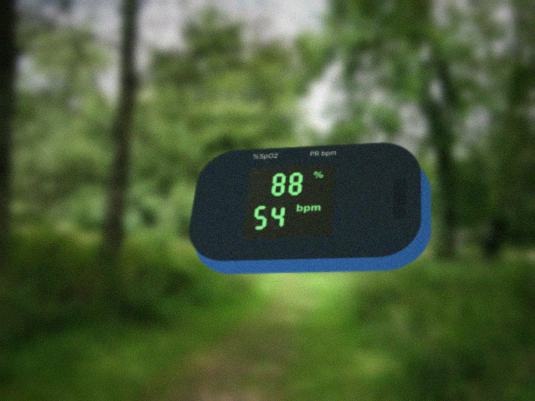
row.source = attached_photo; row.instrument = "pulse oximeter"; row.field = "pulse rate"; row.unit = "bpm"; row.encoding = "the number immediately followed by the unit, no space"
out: 54bpm
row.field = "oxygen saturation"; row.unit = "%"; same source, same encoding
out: 88%
